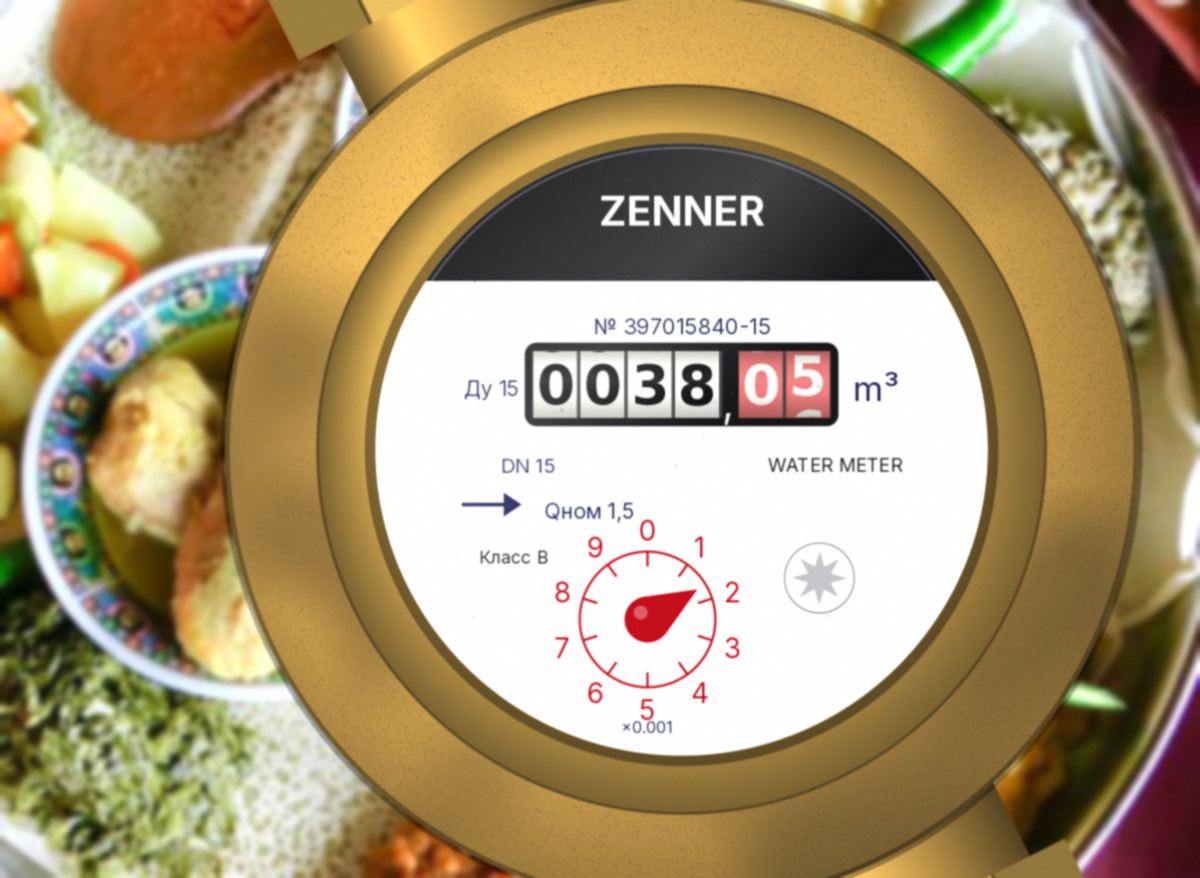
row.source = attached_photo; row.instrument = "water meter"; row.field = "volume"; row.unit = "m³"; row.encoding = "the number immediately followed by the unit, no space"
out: 38.051m³
